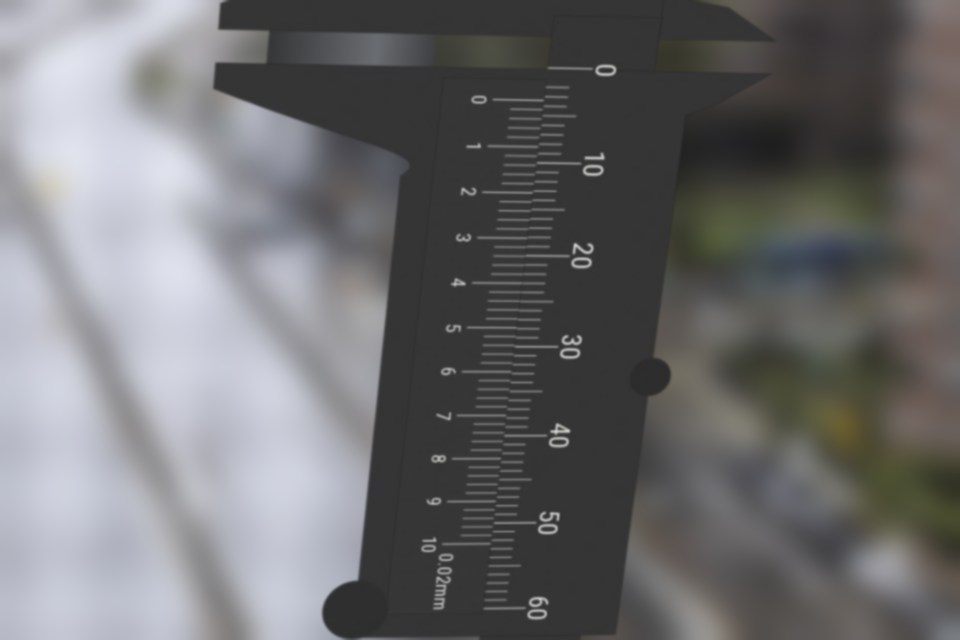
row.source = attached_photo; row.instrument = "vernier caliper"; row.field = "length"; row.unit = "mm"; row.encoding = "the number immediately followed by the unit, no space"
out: 3.4mm
